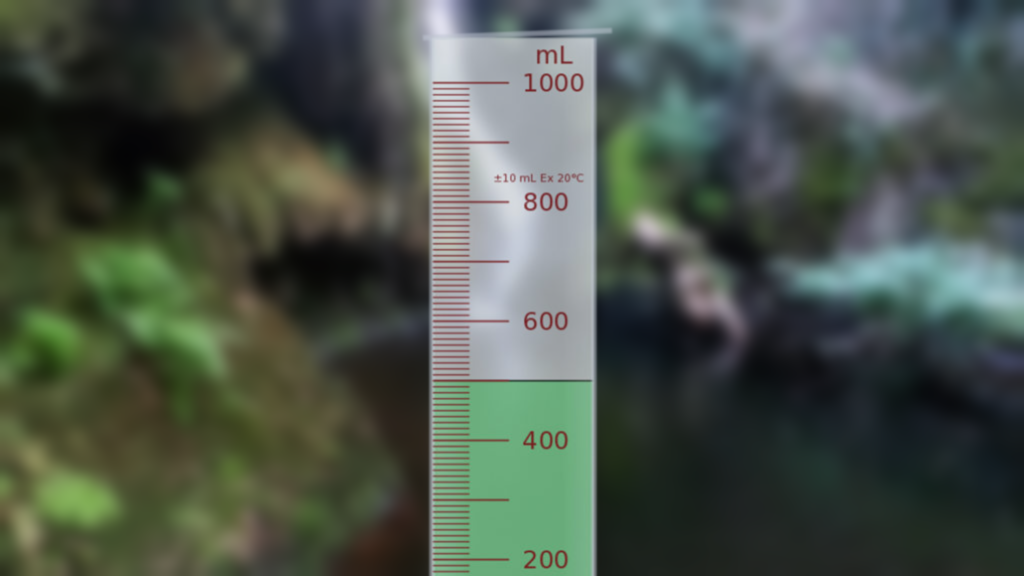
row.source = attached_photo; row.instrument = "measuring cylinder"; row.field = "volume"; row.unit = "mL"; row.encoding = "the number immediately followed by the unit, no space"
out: 500mL
